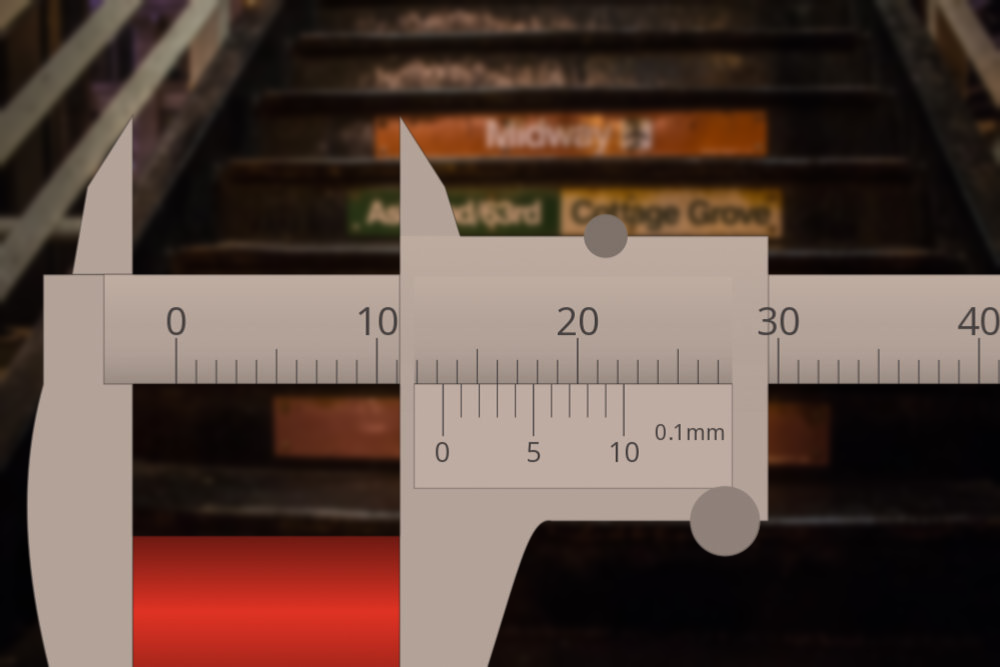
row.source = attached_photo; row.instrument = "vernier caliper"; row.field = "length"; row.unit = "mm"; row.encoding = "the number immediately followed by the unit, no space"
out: 13.3mm
